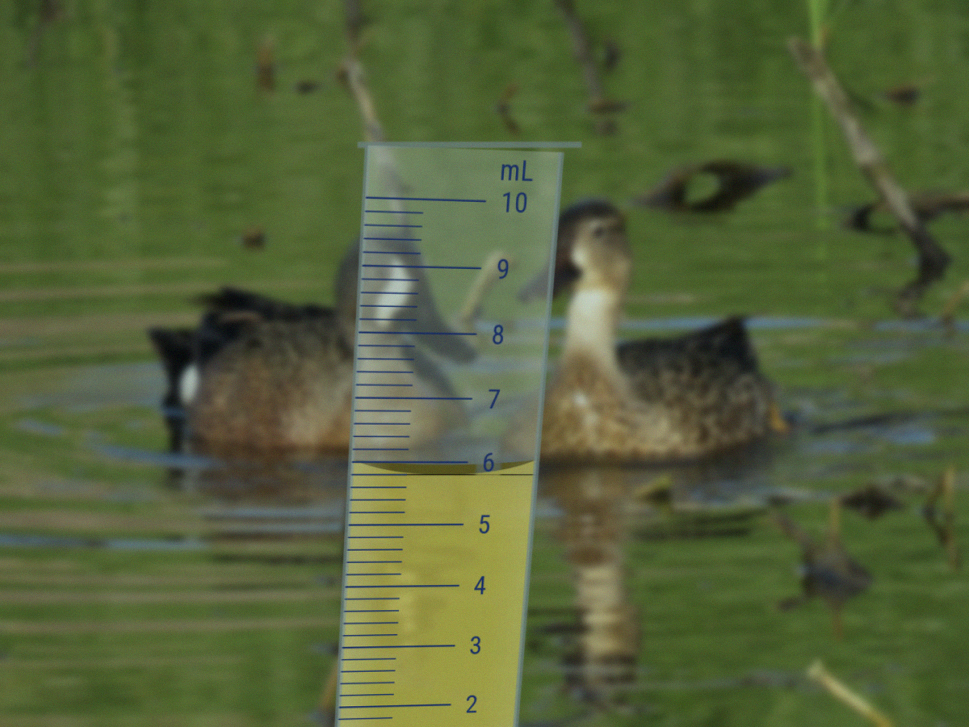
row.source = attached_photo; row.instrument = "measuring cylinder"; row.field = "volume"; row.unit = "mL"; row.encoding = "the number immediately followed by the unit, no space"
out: 5.8mL
